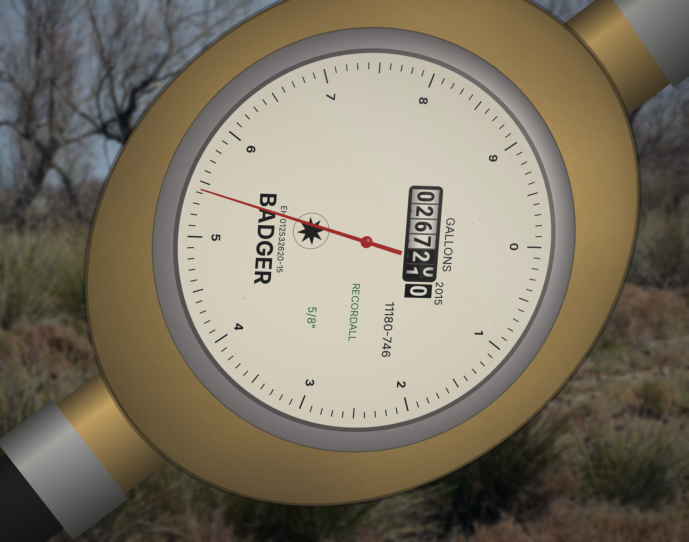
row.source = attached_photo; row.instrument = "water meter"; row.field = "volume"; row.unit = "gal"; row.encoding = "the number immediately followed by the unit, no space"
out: 267205.4gal
